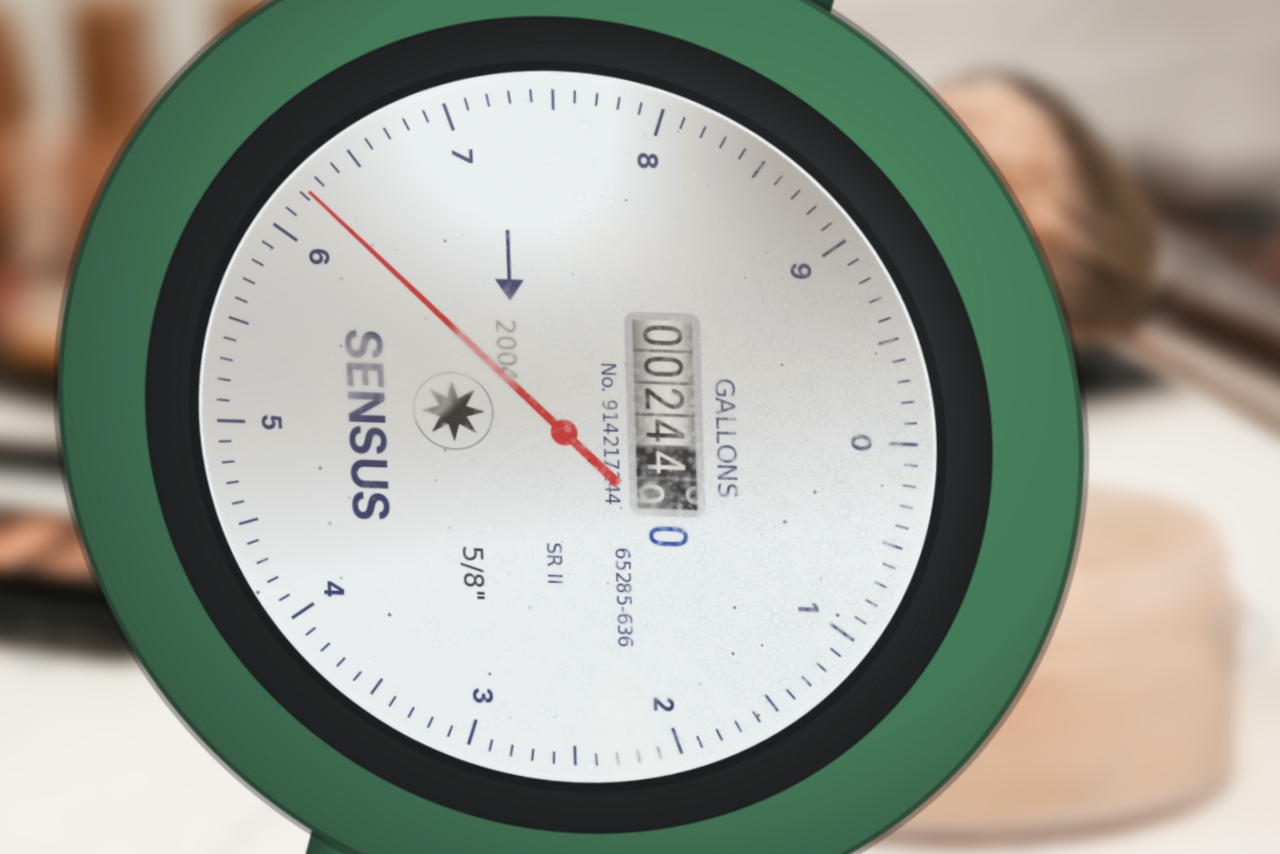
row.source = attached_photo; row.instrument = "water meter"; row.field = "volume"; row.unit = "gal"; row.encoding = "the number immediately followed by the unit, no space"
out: 24486.2gal
